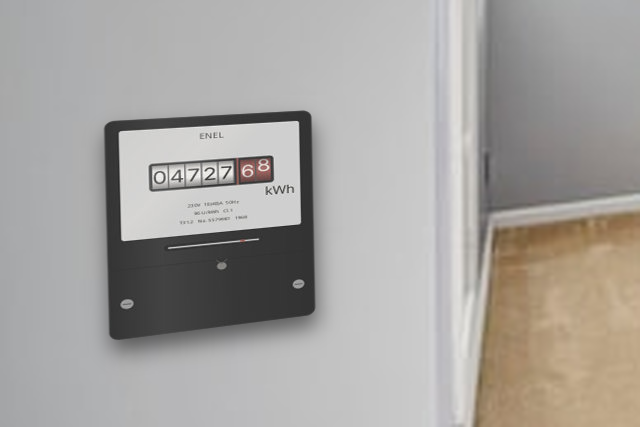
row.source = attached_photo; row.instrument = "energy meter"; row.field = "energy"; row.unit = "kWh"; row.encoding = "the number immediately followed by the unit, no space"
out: 4727.68kWh
